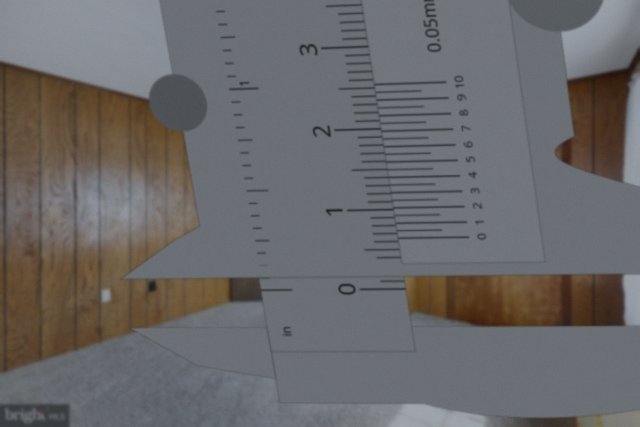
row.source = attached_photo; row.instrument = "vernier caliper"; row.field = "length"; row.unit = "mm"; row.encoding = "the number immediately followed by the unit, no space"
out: 6.4mm
